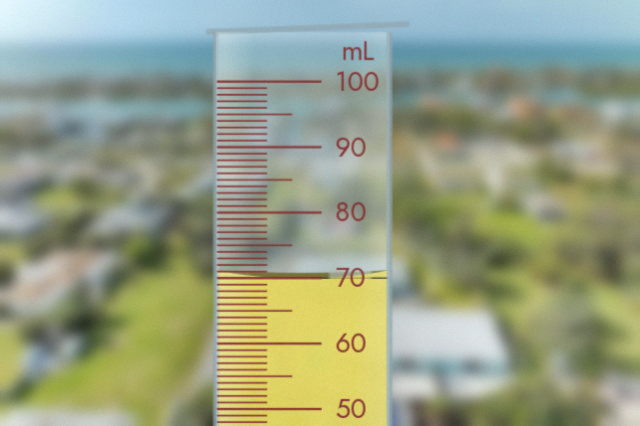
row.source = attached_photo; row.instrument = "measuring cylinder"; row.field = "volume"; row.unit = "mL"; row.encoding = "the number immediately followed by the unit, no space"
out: 70mL
